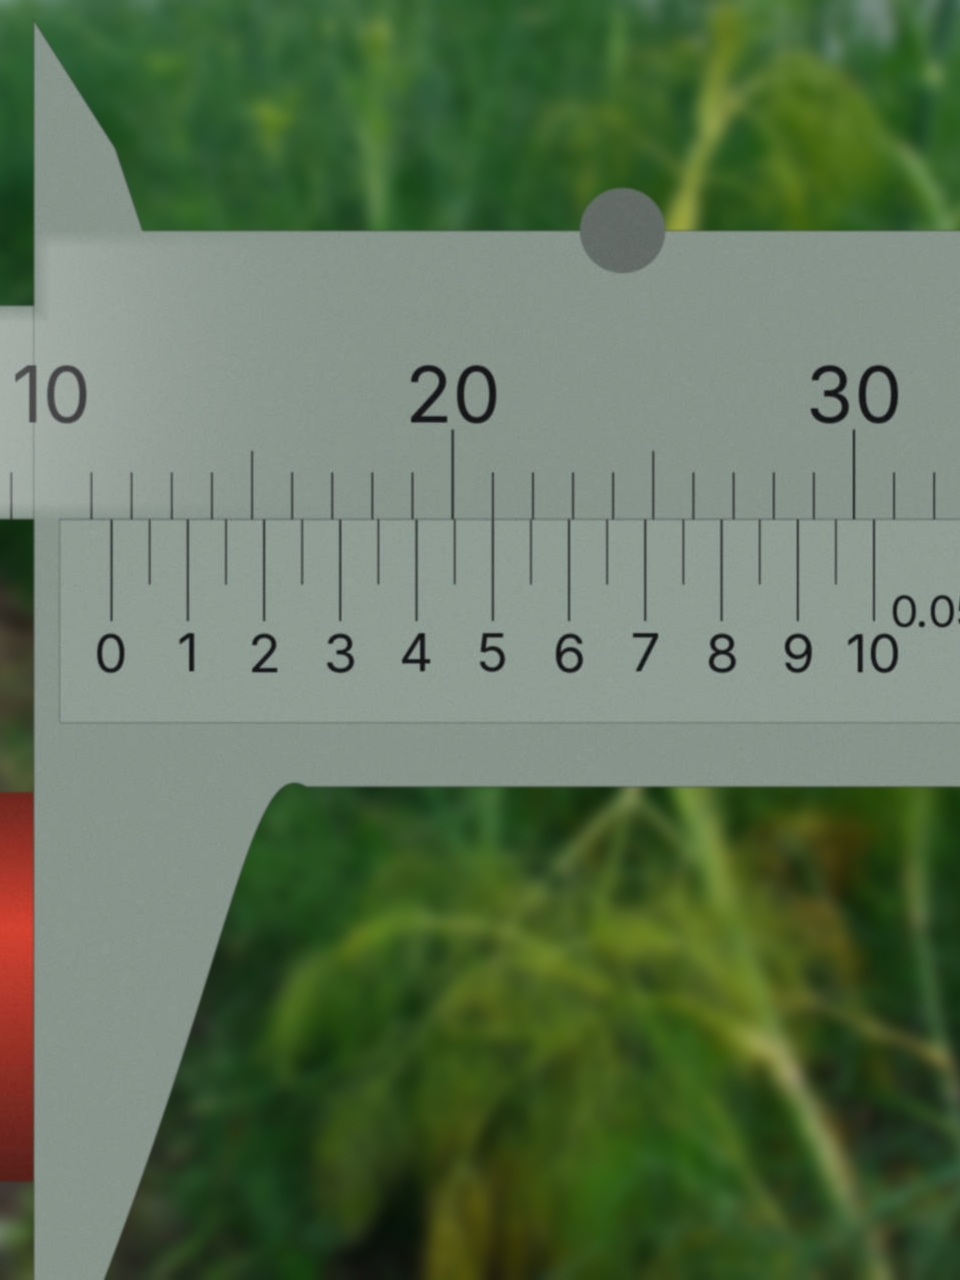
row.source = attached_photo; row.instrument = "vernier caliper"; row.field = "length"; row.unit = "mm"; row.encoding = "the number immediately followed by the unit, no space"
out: 11.50mm
